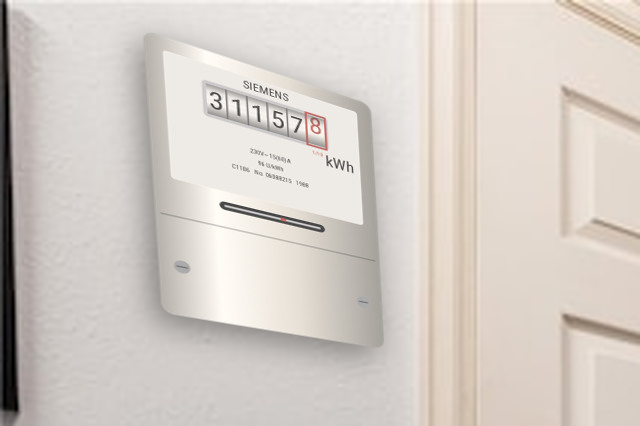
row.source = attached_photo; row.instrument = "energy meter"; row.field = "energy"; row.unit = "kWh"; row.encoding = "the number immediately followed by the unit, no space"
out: 31157.8kWh
